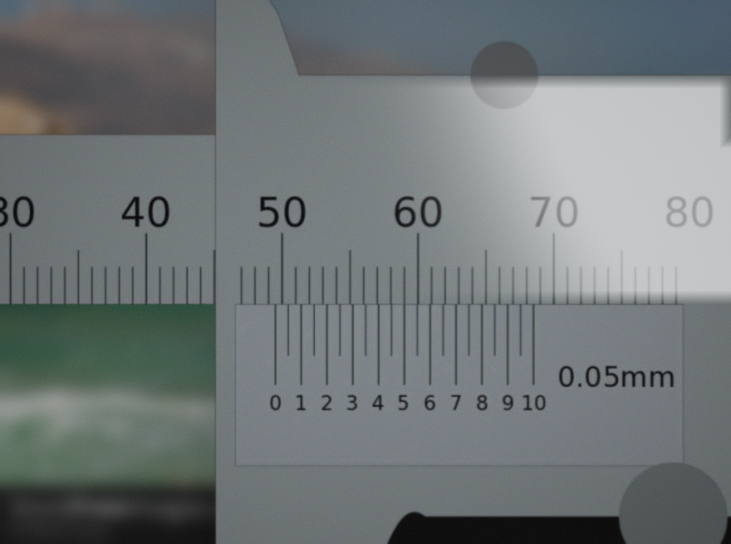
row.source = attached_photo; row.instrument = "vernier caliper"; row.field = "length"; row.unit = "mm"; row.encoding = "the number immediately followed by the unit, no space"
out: 49.5mm
